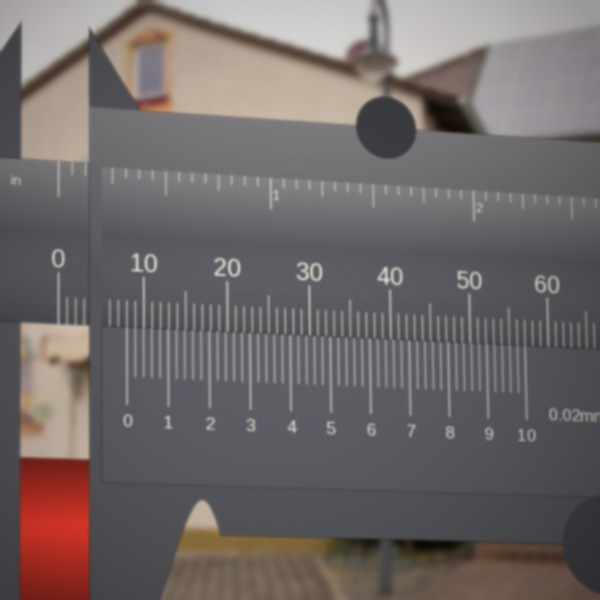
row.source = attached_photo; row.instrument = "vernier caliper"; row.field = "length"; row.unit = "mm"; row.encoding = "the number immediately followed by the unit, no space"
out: 8.0mm
